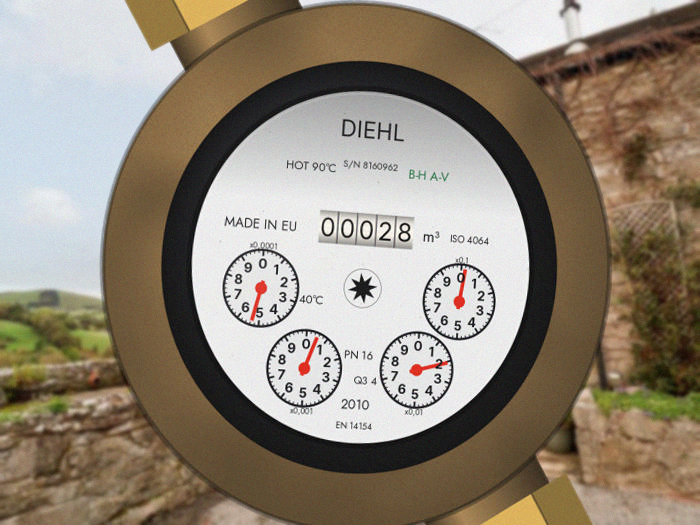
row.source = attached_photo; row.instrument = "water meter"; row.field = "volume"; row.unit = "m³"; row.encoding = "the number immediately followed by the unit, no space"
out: 28.0205m³
